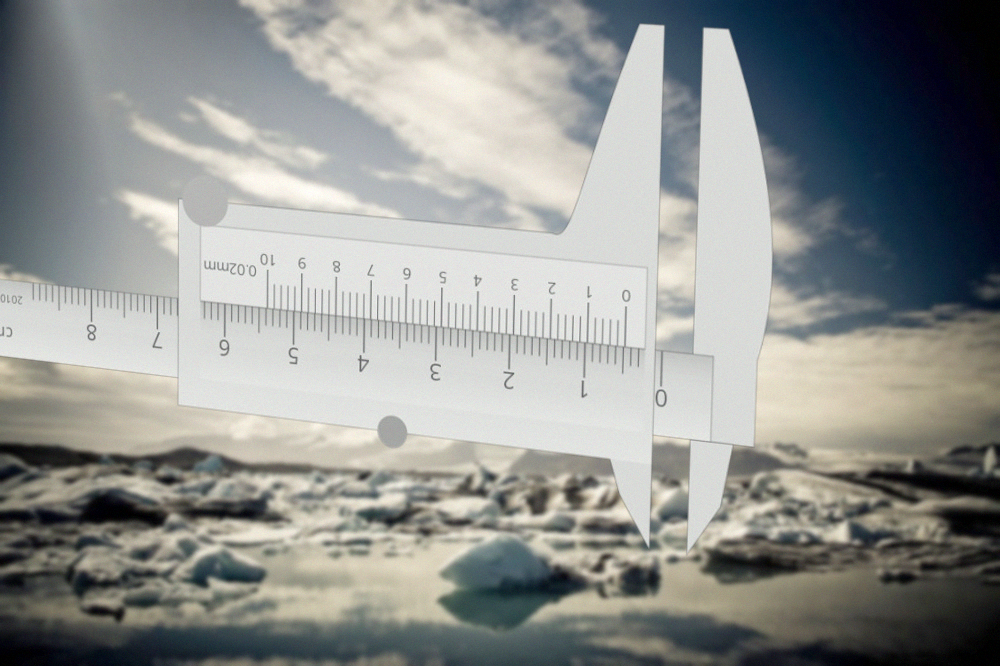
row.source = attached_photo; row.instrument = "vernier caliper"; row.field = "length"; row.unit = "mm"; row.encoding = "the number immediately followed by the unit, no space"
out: 4.8mm
